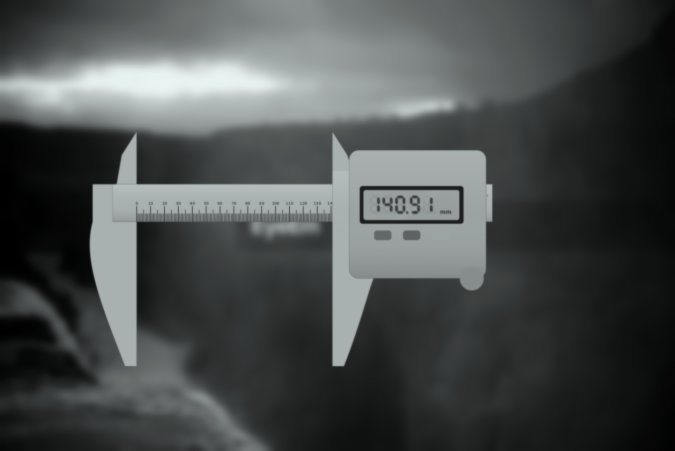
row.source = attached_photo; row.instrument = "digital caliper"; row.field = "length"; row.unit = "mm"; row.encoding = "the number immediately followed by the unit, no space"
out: 140.91mm
